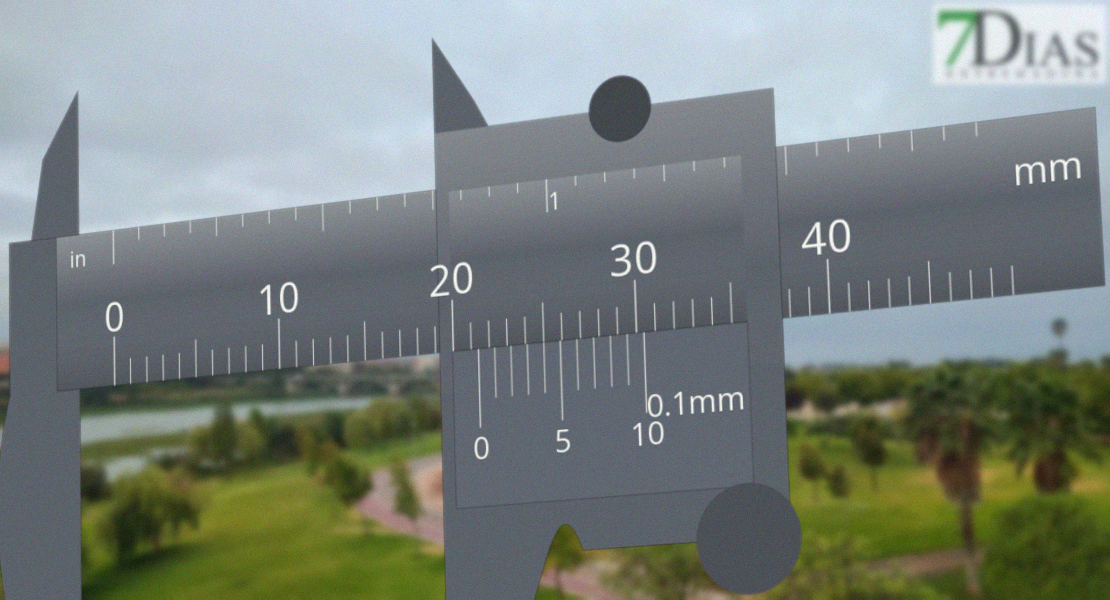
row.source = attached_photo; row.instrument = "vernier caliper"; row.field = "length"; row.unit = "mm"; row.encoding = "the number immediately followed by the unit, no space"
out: 21.4mm
